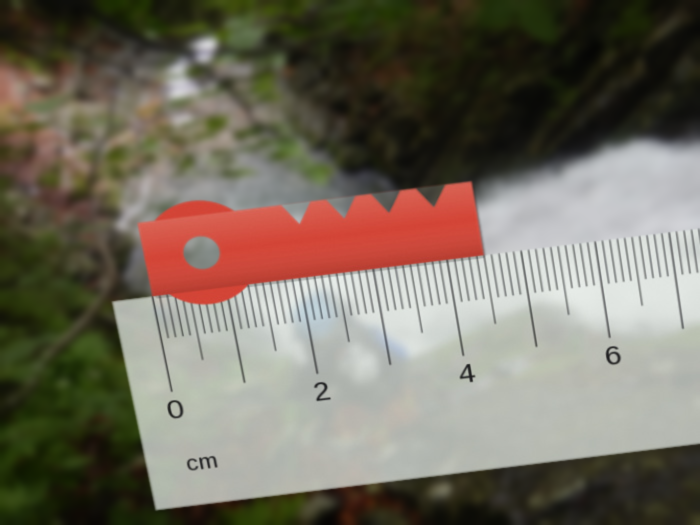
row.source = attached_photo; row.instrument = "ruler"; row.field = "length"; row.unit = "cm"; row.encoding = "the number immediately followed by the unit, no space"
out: 4.5cm
